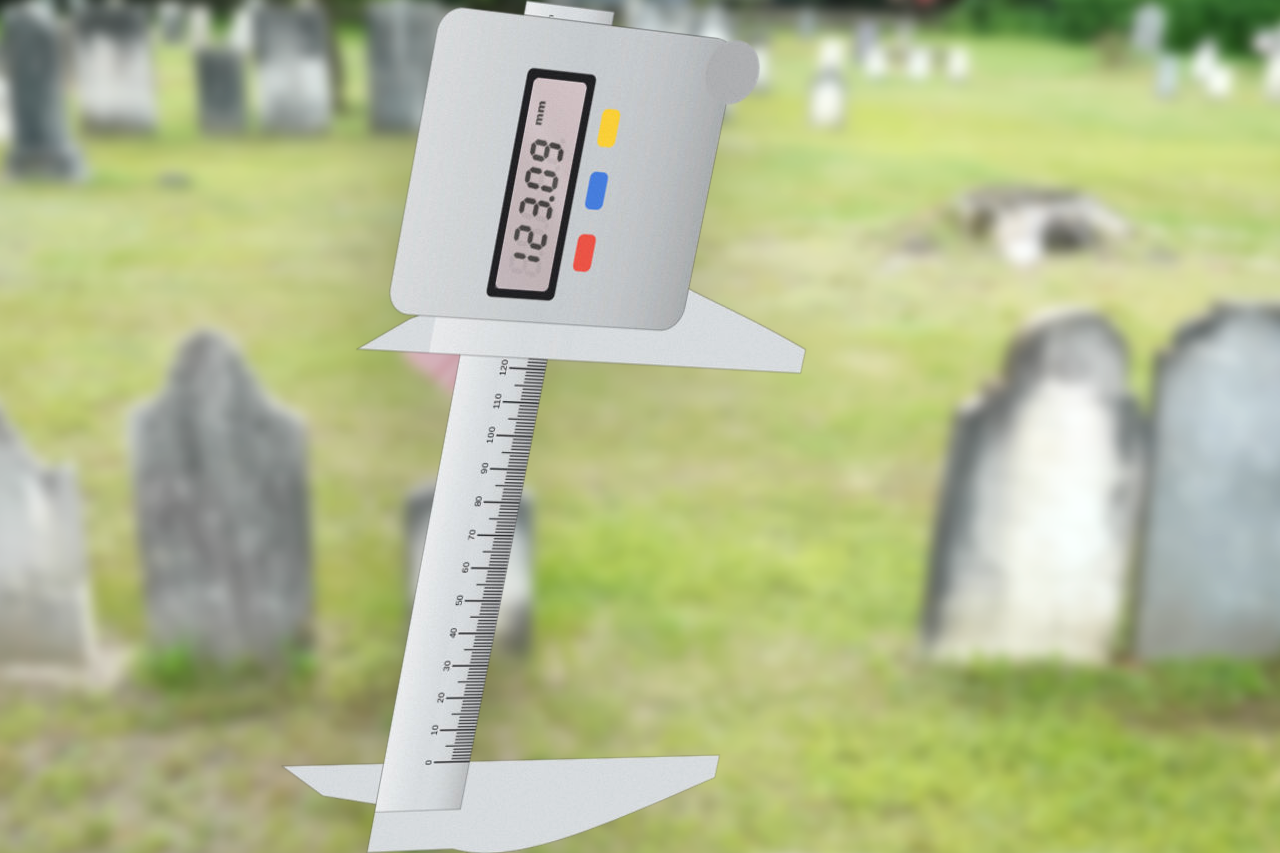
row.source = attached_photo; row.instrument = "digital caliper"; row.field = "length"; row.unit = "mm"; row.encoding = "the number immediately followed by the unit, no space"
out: 123.09mm
